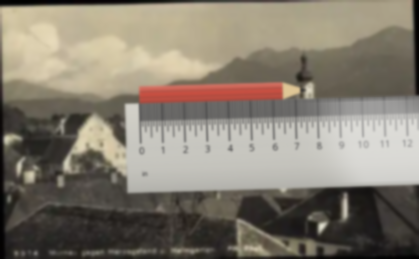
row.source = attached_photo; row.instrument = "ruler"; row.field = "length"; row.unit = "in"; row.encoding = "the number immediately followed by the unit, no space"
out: 7.5in
